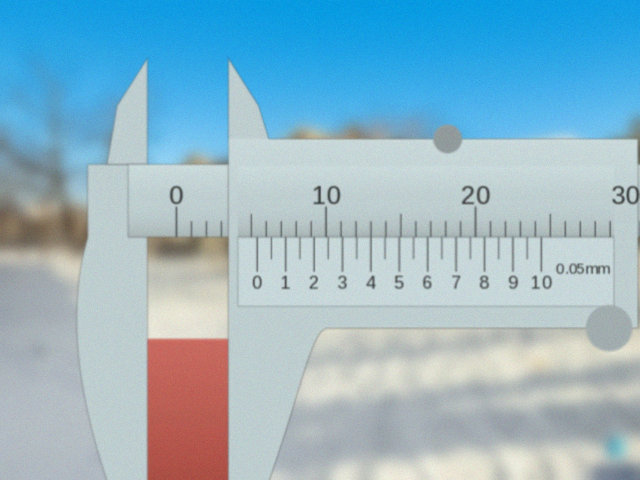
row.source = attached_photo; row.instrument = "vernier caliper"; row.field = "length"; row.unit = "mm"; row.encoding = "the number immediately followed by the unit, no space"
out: 5.4mm
